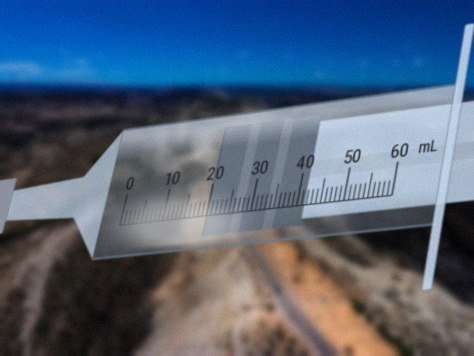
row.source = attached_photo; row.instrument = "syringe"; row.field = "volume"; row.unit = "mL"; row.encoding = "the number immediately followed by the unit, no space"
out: 20mL
